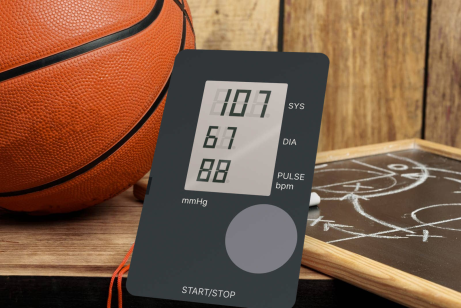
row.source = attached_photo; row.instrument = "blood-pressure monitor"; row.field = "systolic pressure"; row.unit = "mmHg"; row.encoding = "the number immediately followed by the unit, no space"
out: 107mmHg
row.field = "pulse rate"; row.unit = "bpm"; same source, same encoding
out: 88bpm
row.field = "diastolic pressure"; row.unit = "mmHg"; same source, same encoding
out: 67mmHg
